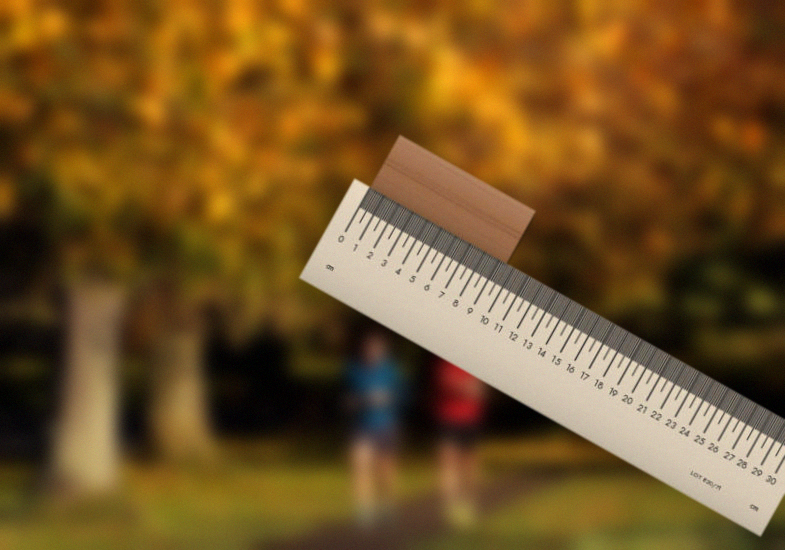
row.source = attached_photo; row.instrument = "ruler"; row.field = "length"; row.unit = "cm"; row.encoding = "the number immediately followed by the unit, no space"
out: 9.5cm
